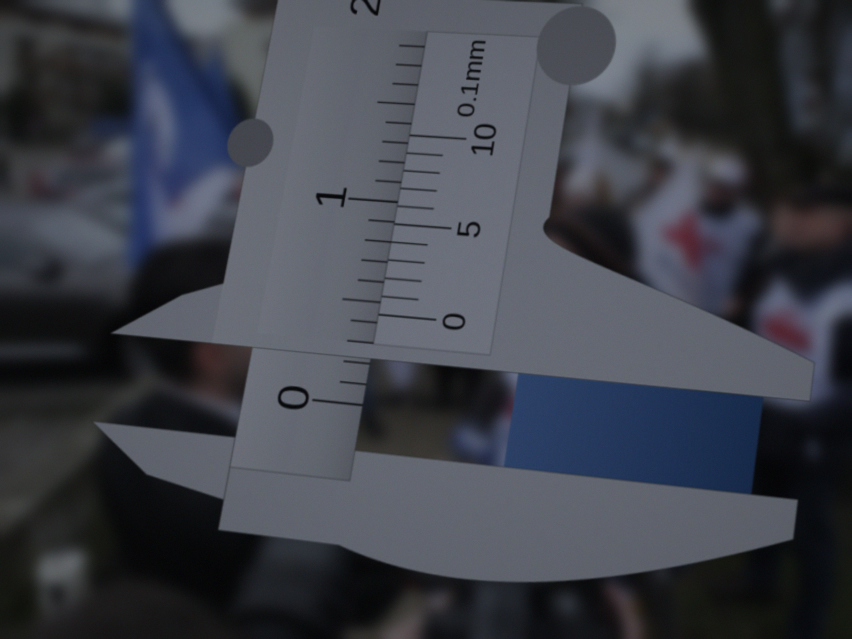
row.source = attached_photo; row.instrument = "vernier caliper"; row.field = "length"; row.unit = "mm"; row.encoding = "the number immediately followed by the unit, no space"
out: 4.4mm
